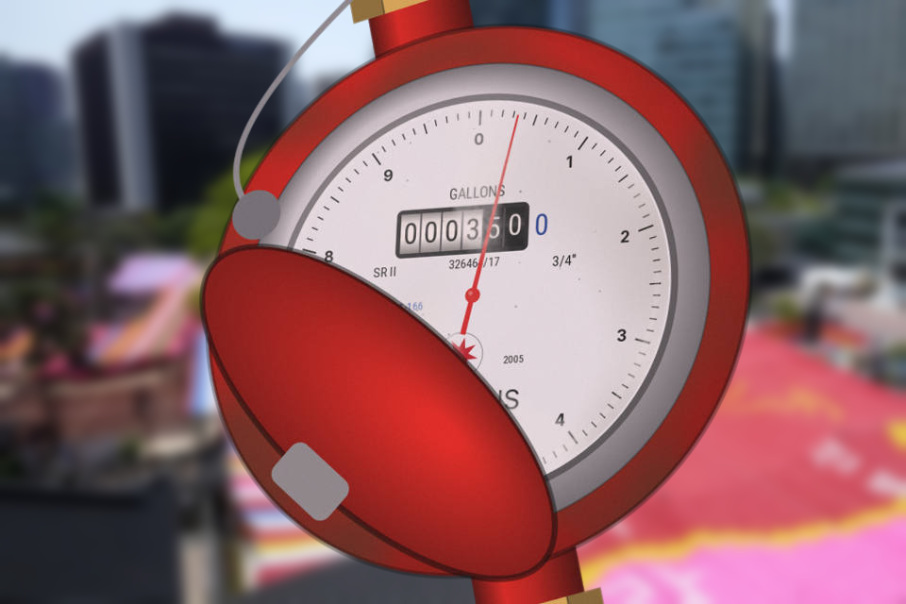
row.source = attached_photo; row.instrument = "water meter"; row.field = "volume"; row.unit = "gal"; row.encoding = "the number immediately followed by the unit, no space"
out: 3500.3gal
